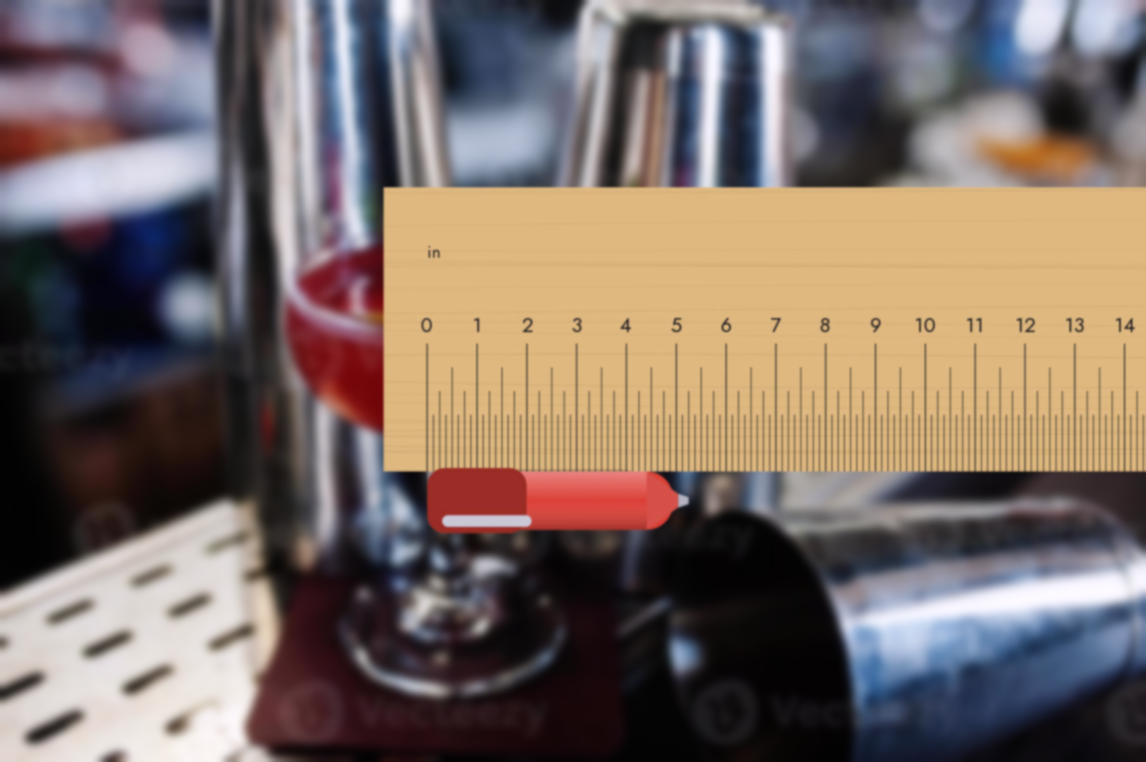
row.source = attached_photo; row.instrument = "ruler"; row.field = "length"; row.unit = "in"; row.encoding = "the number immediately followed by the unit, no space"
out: 5.25in
